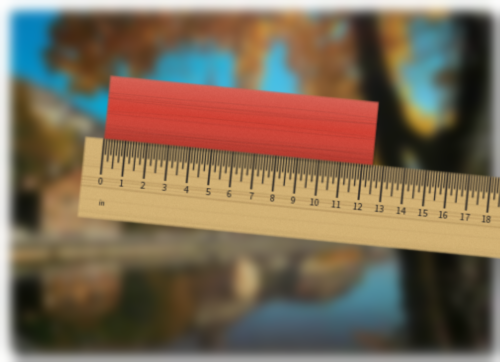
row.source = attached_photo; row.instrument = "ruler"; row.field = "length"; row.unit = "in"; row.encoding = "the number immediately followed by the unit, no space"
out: 12.5in
